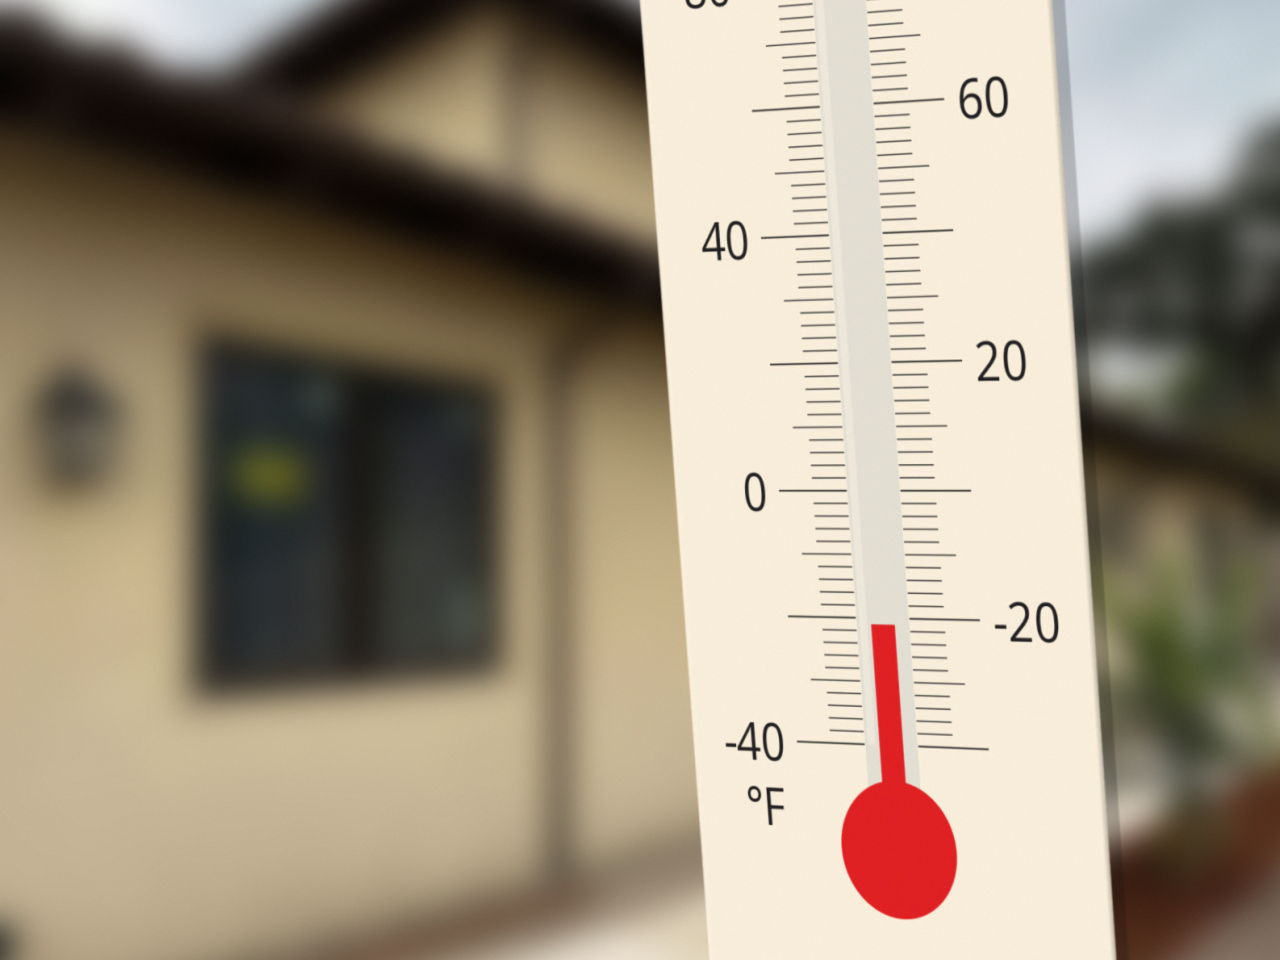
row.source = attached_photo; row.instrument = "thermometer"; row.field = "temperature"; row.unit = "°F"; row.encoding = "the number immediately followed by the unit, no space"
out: -21°F
